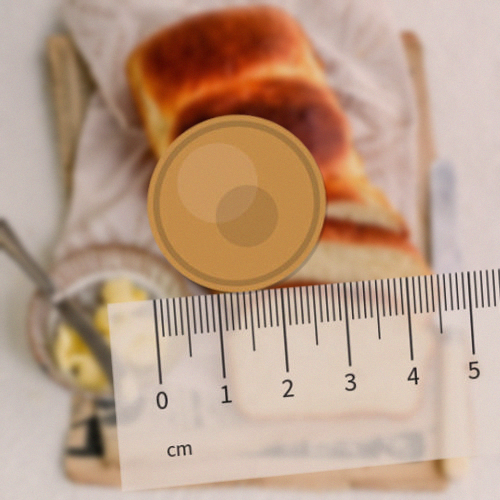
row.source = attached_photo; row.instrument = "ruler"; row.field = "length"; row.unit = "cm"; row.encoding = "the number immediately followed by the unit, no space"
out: 2.8cm
